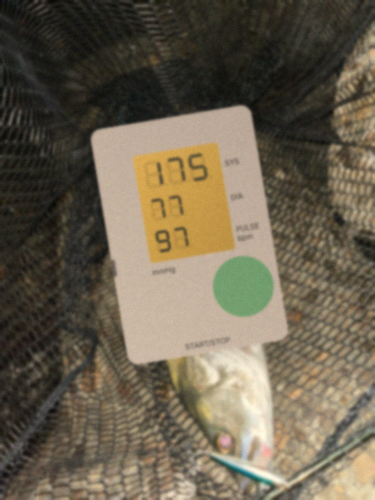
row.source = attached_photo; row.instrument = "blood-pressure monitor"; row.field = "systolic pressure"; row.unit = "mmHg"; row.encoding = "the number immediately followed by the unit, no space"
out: 175mmHg
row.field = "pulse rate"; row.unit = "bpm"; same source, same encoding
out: 97bpm
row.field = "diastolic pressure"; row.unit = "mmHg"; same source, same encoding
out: 77mmHg
